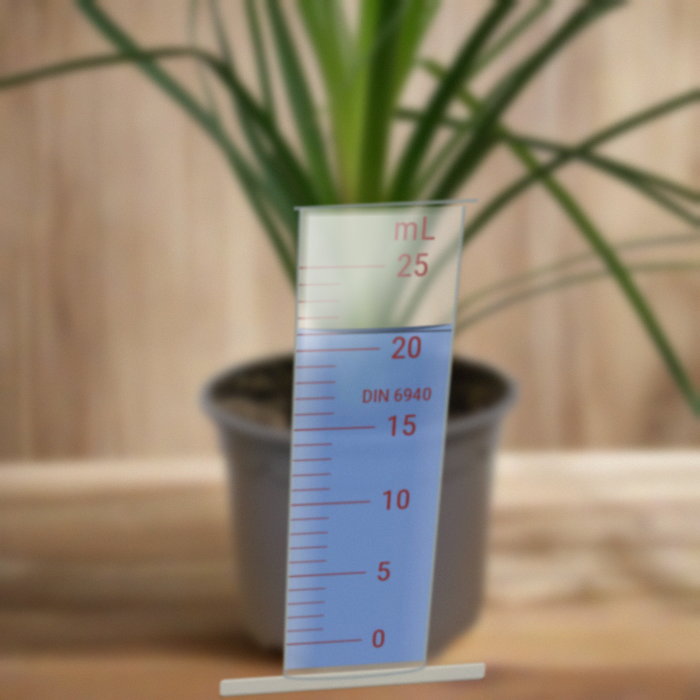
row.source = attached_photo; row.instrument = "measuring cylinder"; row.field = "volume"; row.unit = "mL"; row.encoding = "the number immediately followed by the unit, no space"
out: 21mL
